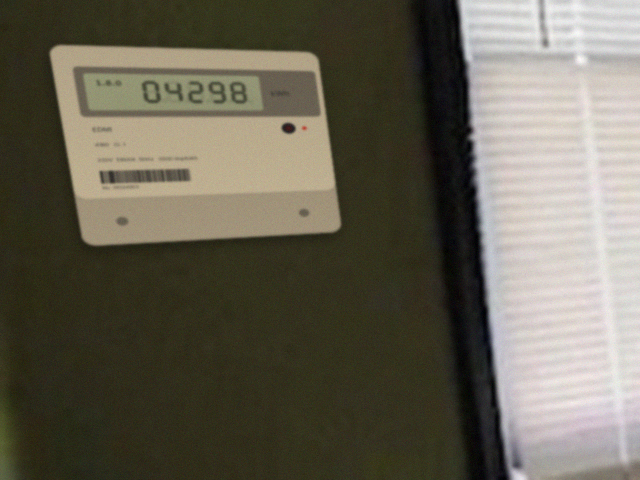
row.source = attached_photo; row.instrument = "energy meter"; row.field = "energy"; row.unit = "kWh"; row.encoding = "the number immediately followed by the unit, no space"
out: 4298kWh
